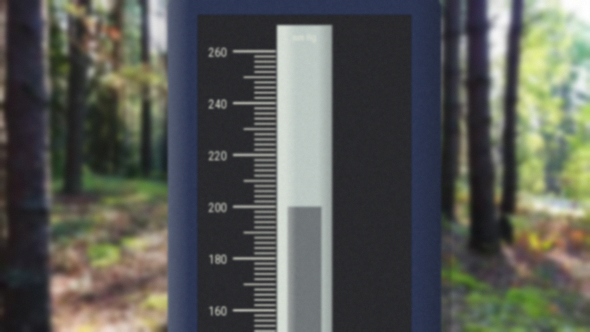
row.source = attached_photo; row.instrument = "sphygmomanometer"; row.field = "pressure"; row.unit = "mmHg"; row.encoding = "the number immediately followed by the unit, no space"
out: 200mmHg
